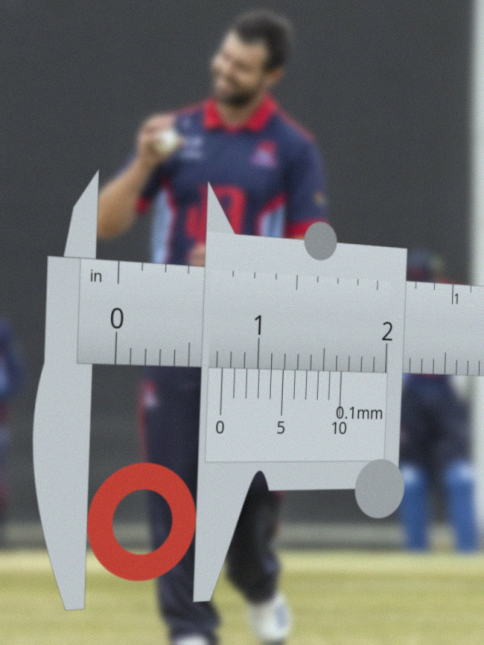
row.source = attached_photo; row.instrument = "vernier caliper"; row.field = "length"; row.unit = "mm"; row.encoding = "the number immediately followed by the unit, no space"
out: 7.4mm
